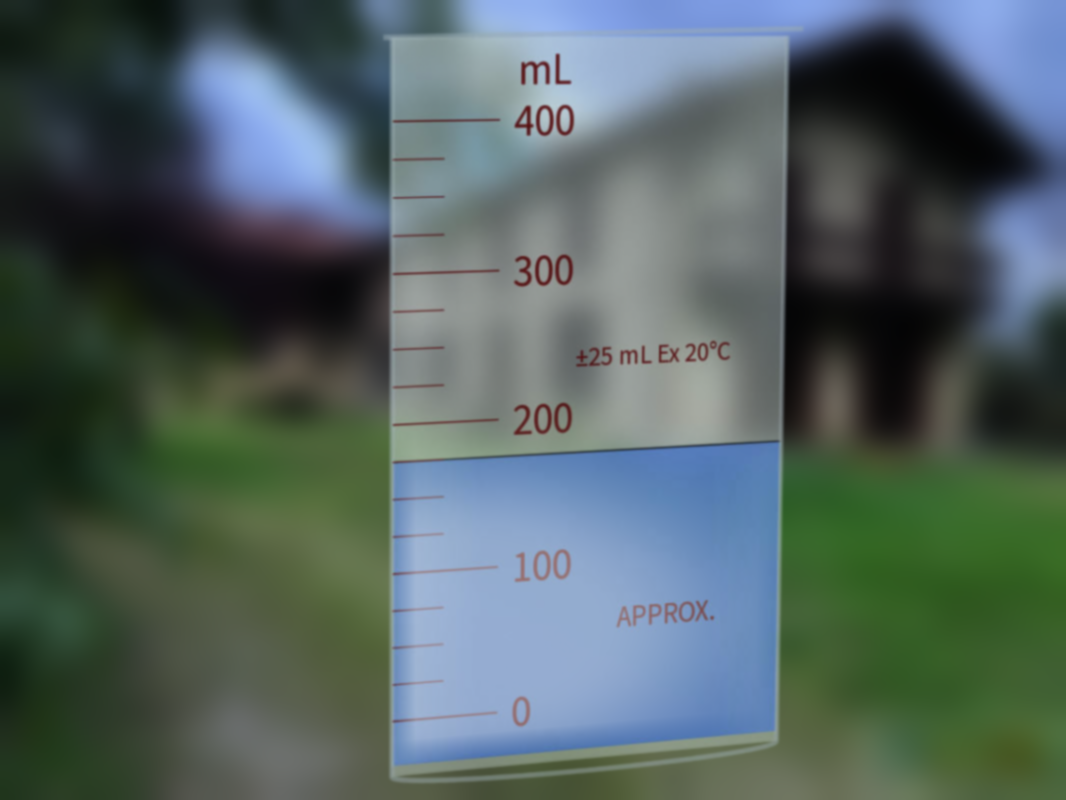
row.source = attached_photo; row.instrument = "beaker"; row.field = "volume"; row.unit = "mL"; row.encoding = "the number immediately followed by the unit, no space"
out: 175mL
